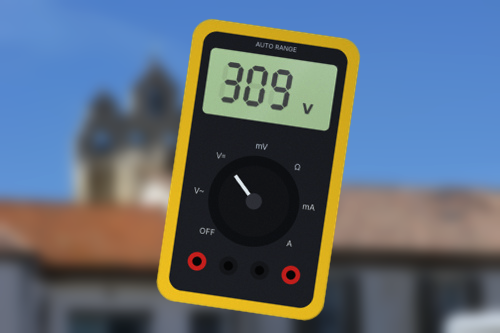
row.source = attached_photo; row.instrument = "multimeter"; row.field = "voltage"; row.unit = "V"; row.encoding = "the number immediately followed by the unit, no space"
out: 309V
